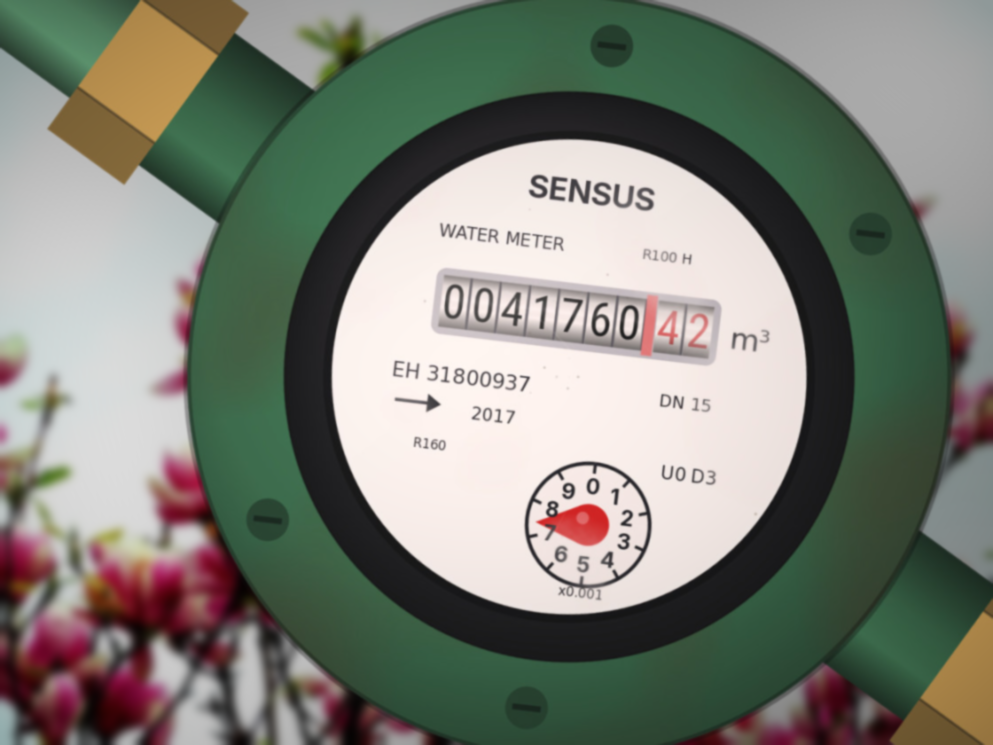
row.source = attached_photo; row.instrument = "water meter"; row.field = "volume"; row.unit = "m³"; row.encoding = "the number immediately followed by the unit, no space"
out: 41760.427m³
